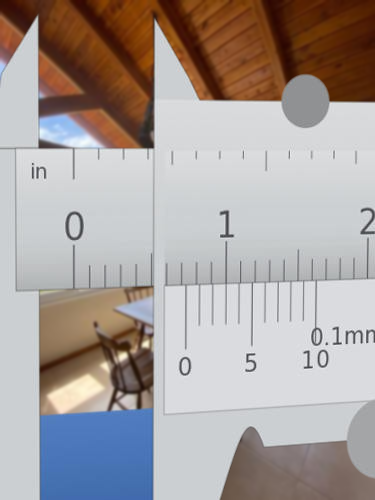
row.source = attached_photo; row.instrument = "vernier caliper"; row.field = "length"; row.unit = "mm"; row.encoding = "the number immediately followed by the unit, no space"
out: 7.3mm
